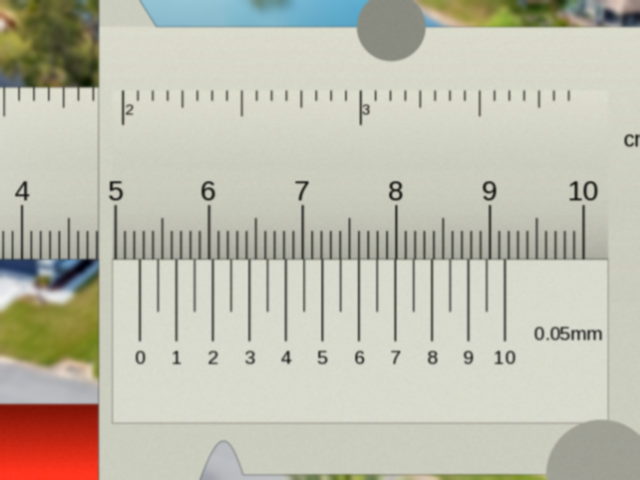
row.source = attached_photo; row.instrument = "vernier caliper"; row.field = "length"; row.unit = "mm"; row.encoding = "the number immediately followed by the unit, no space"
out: 52.6mm
